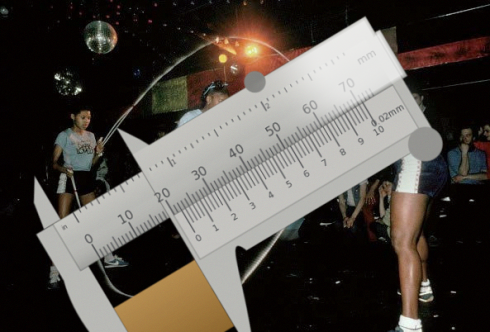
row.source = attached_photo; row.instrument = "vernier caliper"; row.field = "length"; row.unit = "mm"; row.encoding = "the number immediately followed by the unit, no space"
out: 22.0mm
